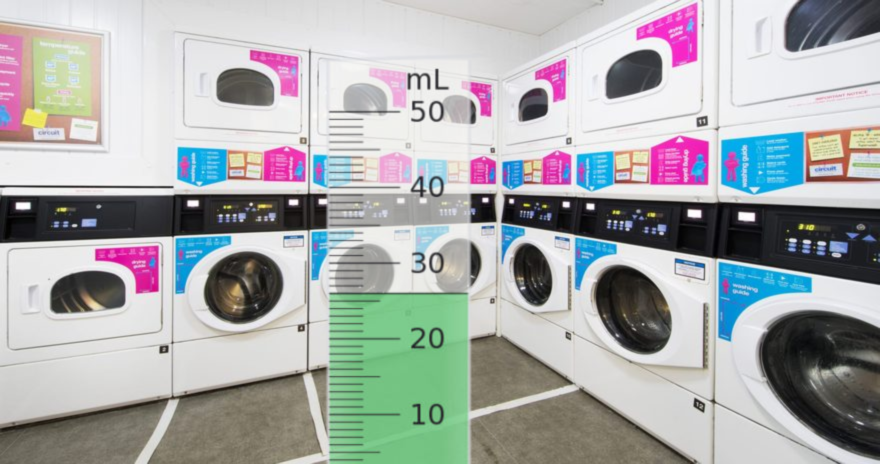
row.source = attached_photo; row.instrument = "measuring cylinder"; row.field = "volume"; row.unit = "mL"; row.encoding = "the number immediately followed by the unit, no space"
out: 26mL
